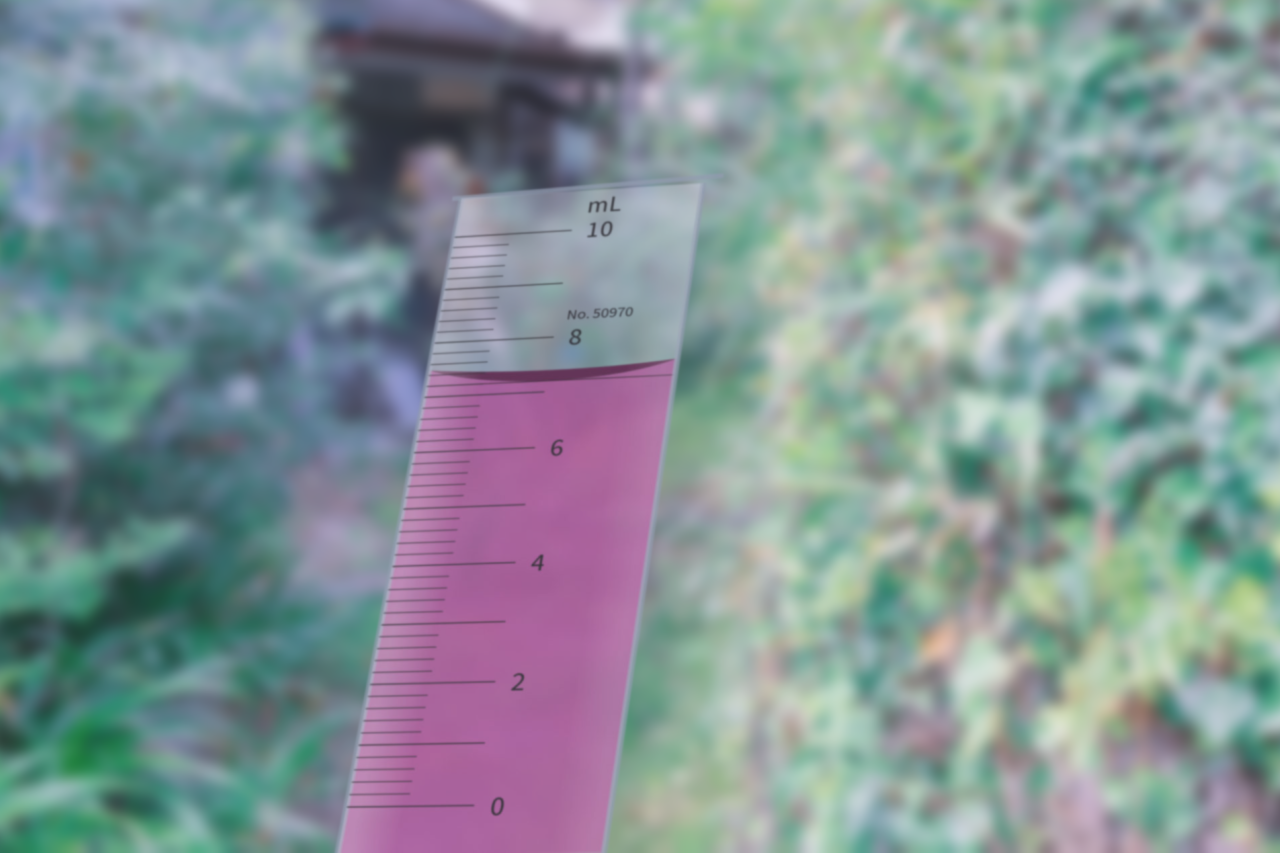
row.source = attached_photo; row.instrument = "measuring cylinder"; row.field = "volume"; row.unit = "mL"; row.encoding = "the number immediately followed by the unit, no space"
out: 7.2mL
